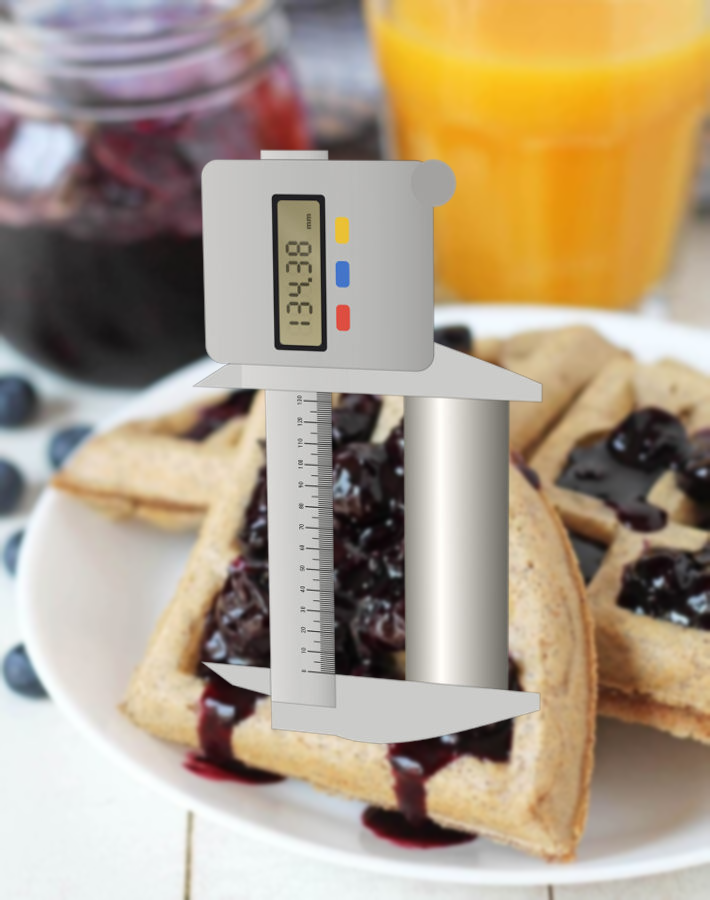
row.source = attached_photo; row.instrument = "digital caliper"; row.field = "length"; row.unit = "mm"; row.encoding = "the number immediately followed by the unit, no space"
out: 134.38mm
